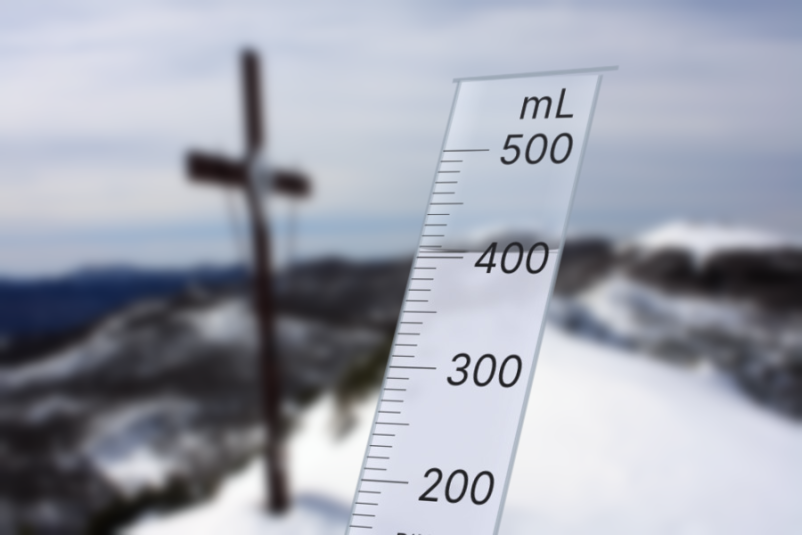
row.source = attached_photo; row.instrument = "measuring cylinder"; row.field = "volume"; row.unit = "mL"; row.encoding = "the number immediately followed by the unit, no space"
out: 405mL
